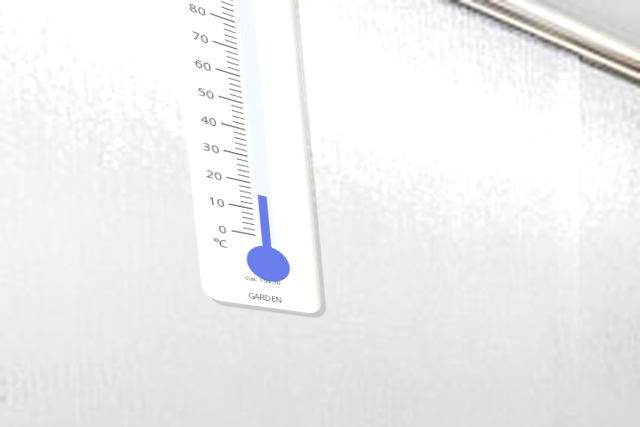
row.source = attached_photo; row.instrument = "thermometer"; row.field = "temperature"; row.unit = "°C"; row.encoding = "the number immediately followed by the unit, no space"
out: 16°C
